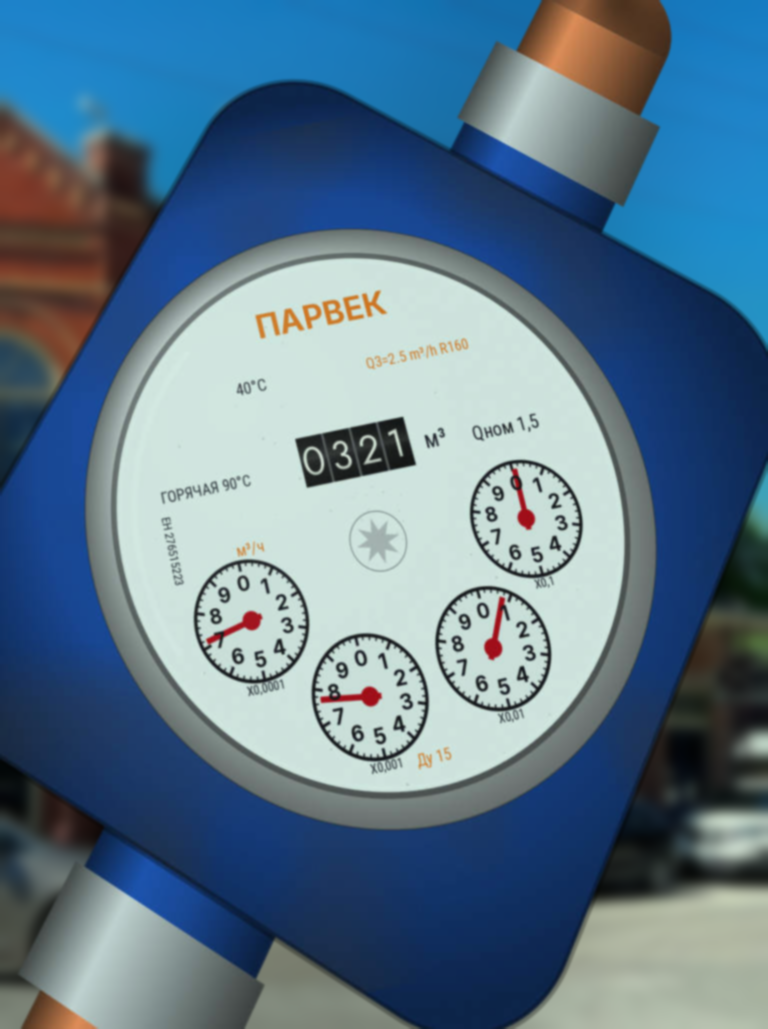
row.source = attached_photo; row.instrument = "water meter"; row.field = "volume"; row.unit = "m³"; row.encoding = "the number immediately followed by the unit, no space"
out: 321.0077m³
